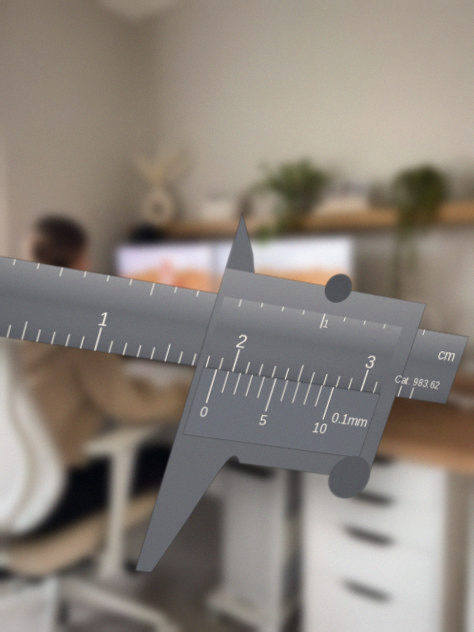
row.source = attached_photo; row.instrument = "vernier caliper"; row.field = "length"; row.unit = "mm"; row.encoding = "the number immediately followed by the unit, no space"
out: 18.8mm
